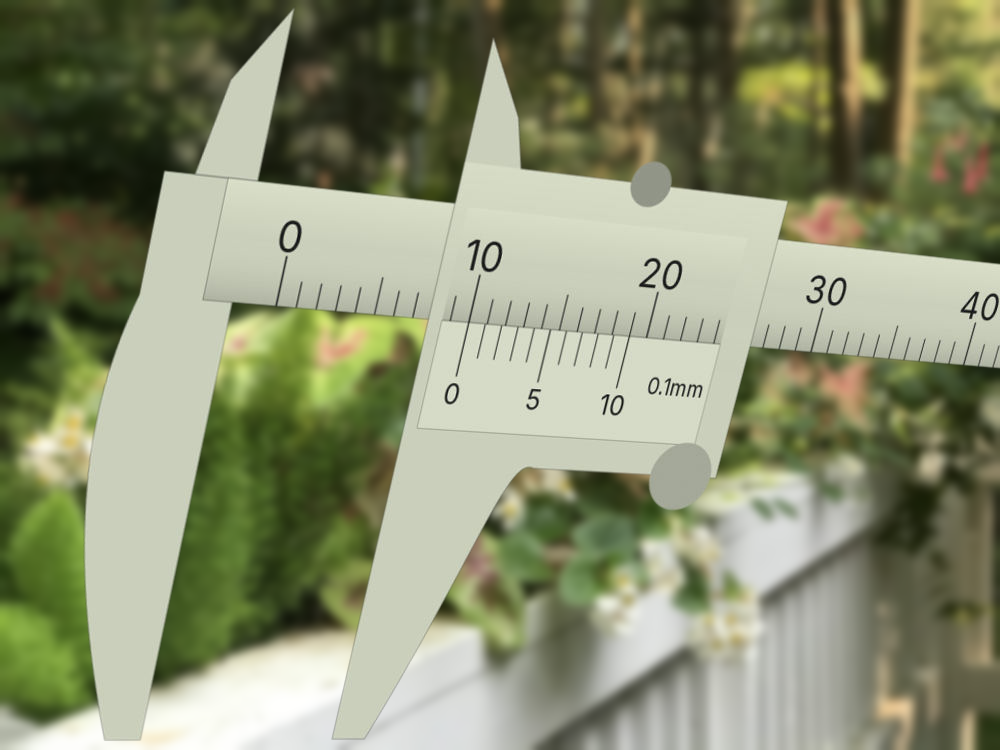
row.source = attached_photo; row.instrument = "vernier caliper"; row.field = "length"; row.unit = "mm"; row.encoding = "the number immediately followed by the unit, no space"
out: 10.0mm
